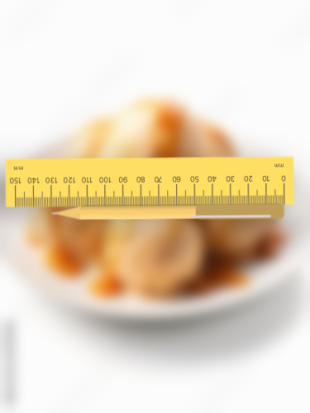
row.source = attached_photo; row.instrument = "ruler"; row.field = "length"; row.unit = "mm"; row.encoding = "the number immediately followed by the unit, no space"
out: 130mm
